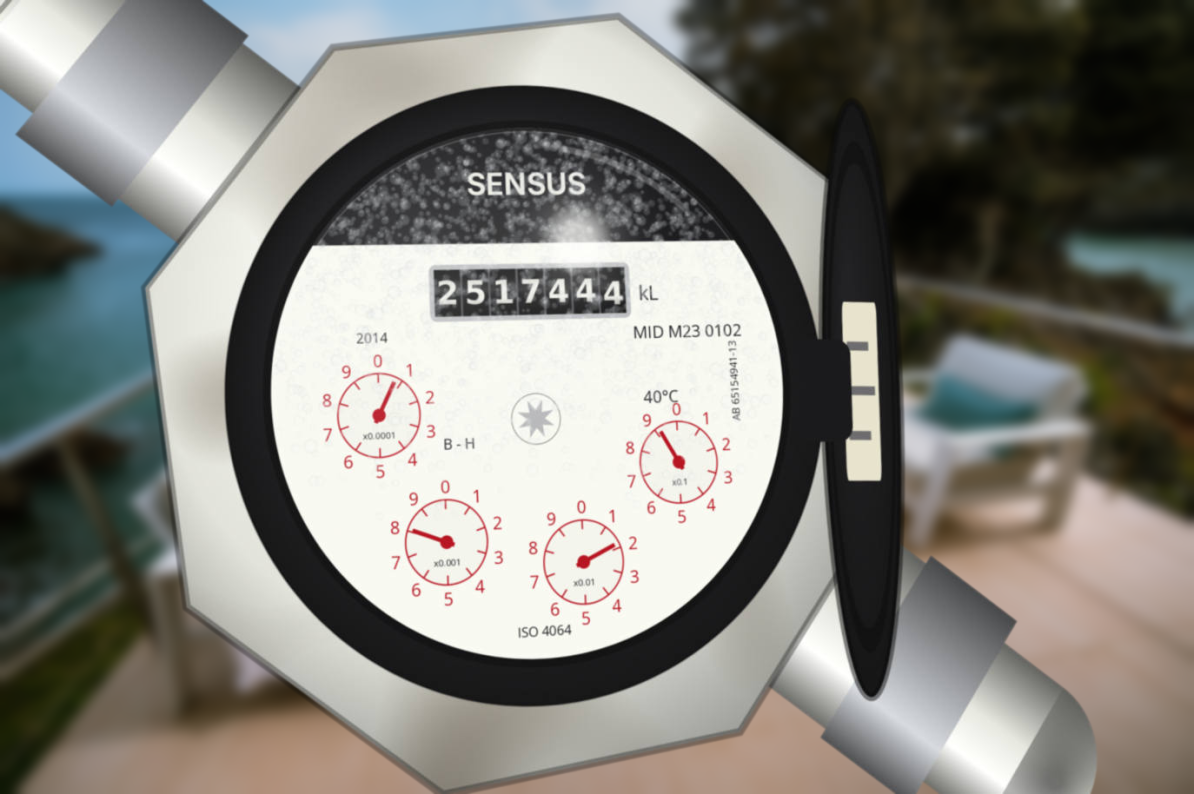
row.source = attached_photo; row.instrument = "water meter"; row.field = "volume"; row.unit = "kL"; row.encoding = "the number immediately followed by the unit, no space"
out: 2517443.9180kL
